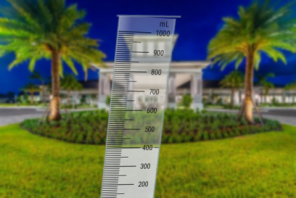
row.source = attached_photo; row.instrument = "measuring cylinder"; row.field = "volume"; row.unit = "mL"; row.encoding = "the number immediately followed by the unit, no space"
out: 400mL
